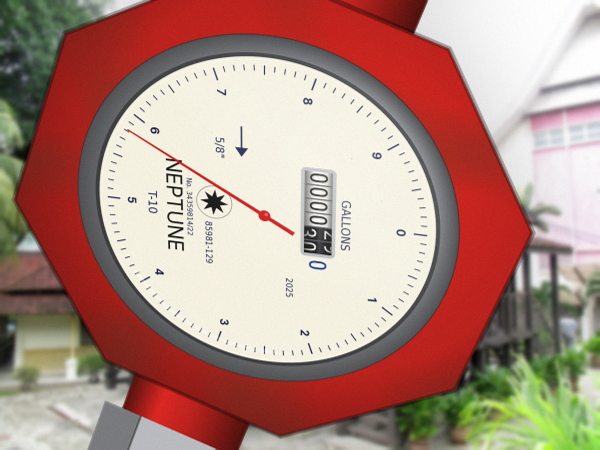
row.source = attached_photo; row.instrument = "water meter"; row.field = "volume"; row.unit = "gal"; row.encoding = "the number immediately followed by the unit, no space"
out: 295.8gal
